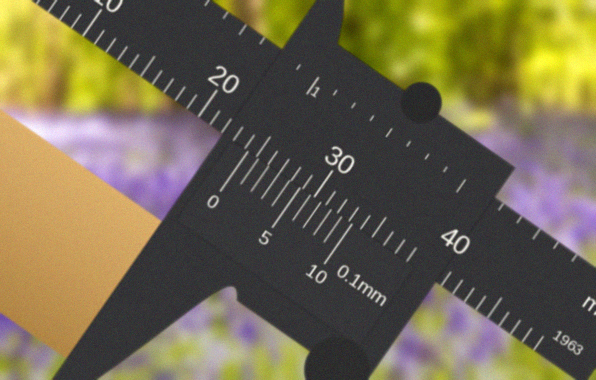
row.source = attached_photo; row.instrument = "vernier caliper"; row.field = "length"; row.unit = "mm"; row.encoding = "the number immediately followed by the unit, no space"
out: 24.3mm
